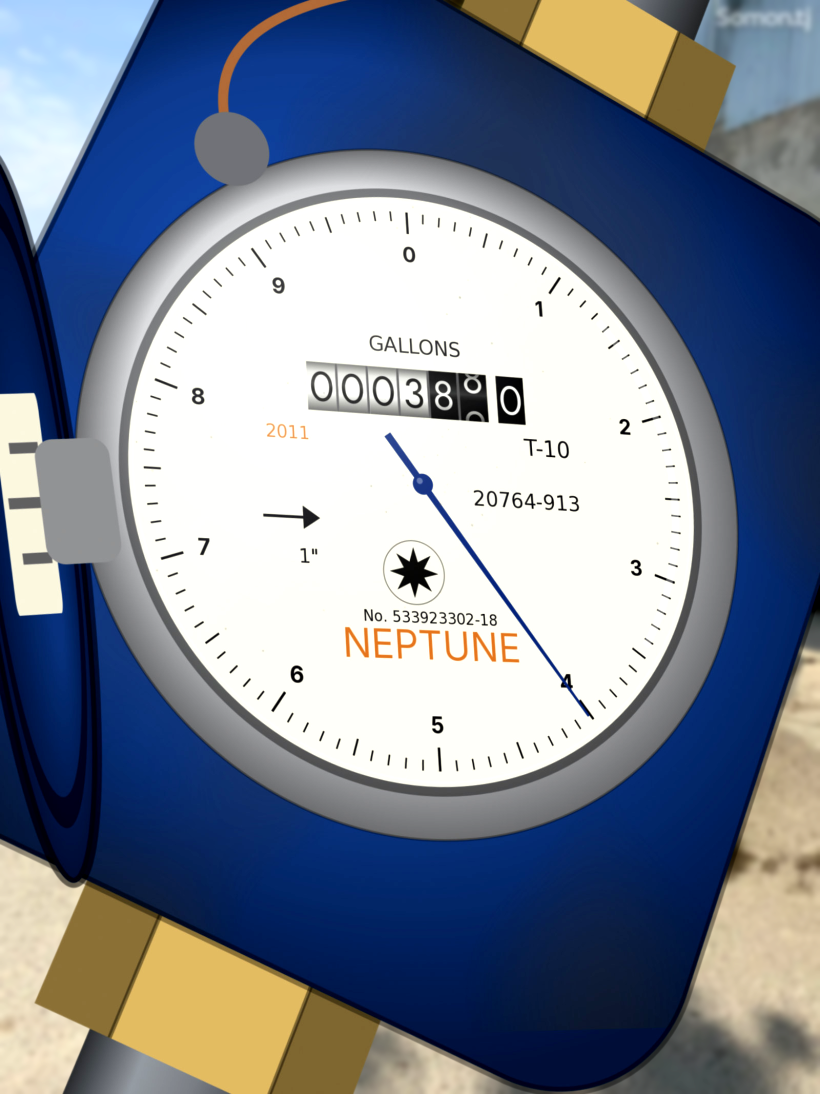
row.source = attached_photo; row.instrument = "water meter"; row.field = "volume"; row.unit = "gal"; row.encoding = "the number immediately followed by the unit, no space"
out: 3884.0gal
